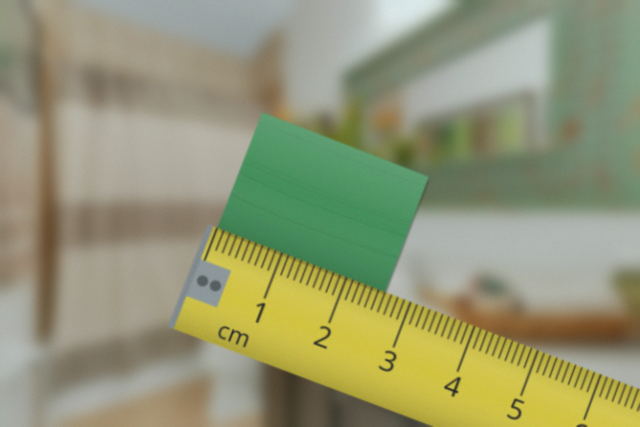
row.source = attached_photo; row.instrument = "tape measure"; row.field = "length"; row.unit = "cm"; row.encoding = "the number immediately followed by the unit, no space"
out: 2.6cm
